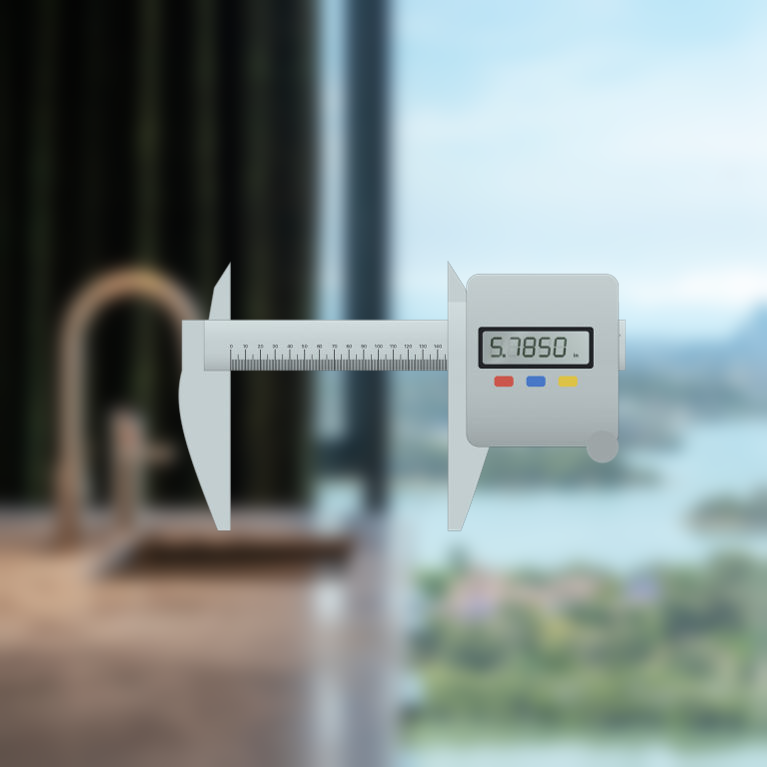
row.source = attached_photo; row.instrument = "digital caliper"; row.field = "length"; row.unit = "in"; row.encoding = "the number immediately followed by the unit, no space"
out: 5.7850in
